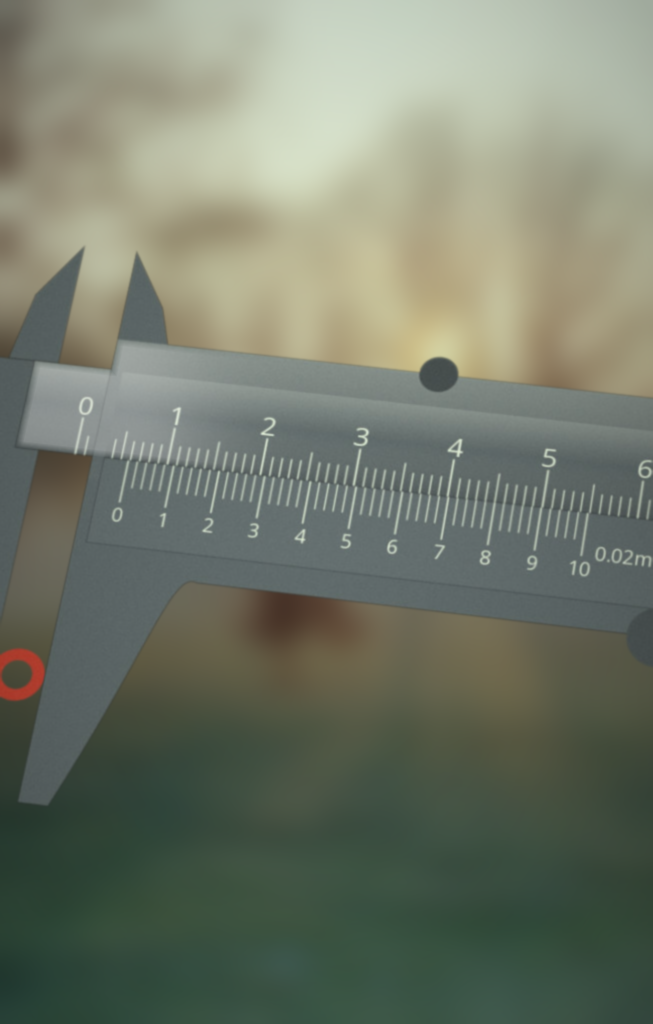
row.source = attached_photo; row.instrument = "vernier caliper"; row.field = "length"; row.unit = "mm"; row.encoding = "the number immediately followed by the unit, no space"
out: 5.8mm
